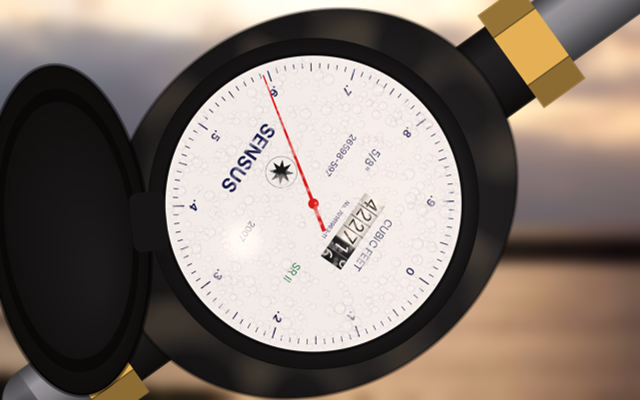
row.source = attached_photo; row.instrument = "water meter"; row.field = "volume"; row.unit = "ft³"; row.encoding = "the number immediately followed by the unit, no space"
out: 422715.59ft³
